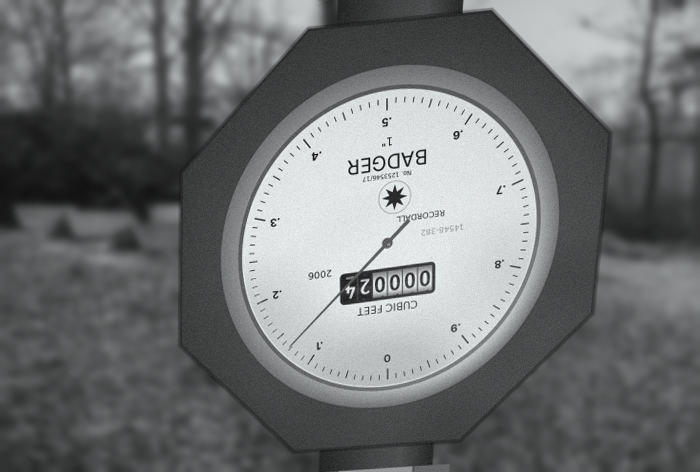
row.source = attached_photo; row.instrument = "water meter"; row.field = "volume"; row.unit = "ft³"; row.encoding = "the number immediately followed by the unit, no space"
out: 24.13ft³
